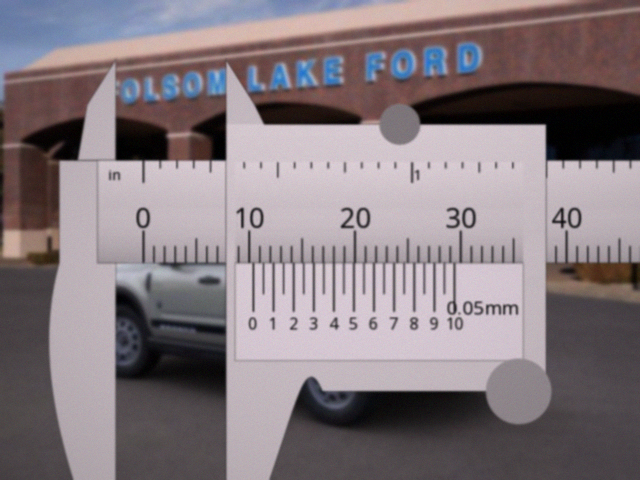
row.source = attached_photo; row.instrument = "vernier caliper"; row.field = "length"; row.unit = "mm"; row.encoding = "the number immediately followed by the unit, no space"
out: 10.4mm
